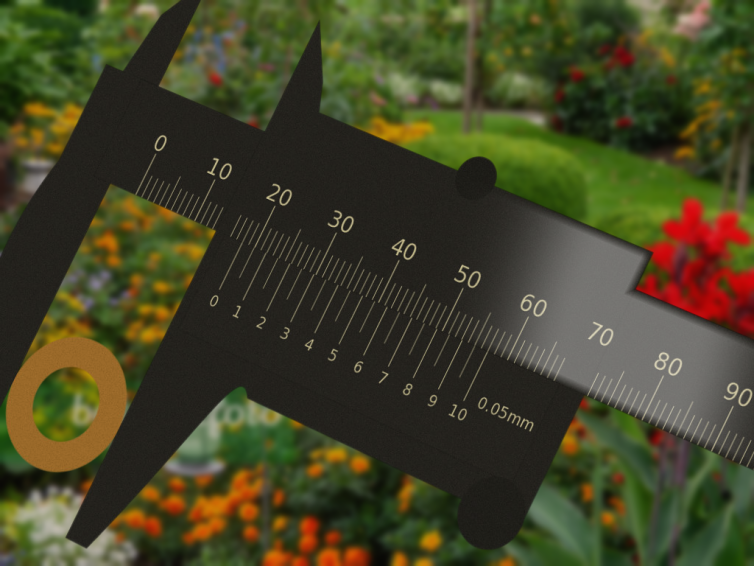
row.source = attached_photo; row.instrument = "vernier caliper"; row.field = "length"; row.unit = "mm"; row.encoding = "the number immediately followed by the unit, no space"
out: 18.0mm
